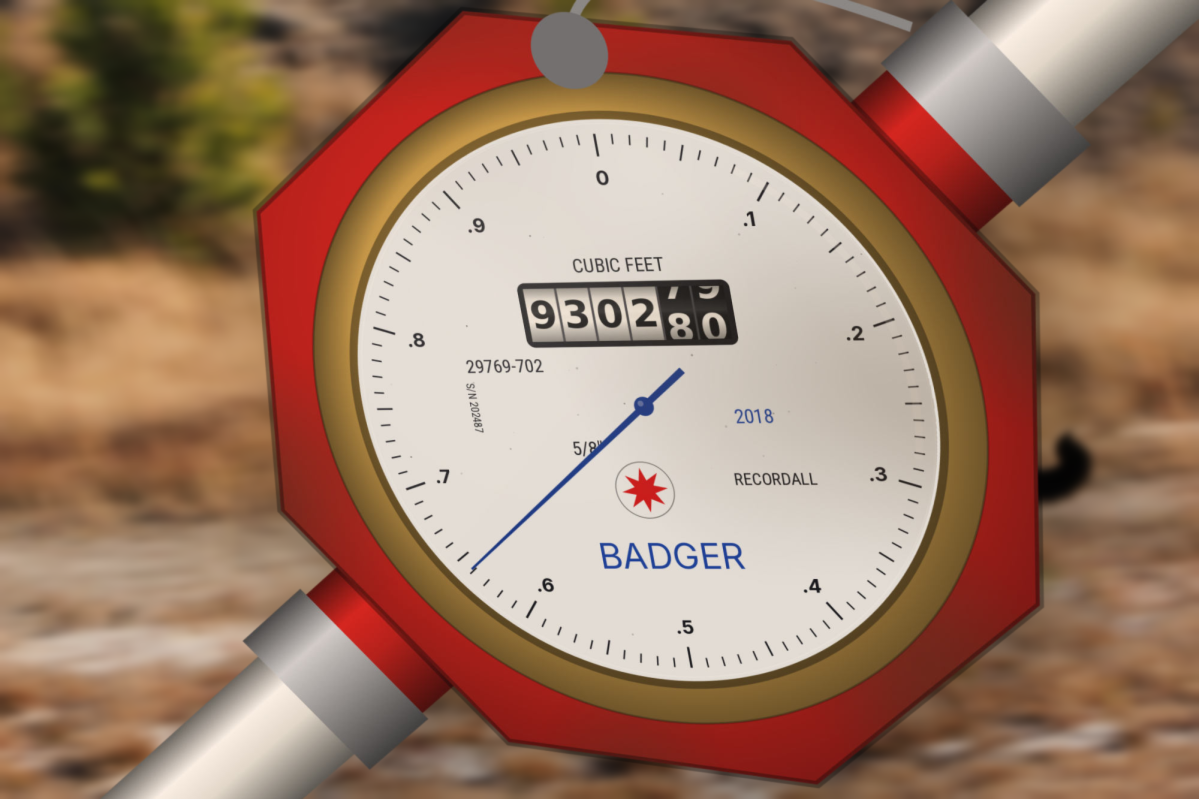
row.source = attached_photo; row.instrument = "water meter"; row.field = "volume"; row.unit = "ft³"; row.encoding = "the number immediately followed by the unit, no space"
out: 930279.64ft³
